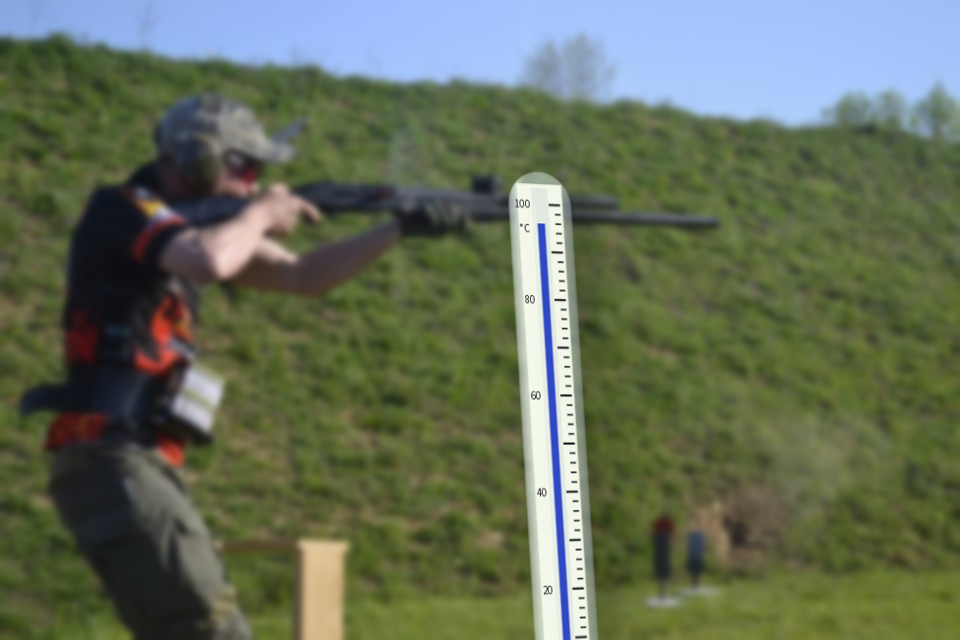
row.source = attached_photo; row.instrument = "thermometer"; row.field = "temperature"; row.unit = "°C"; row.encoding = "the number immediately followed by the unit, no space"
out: 96°C
